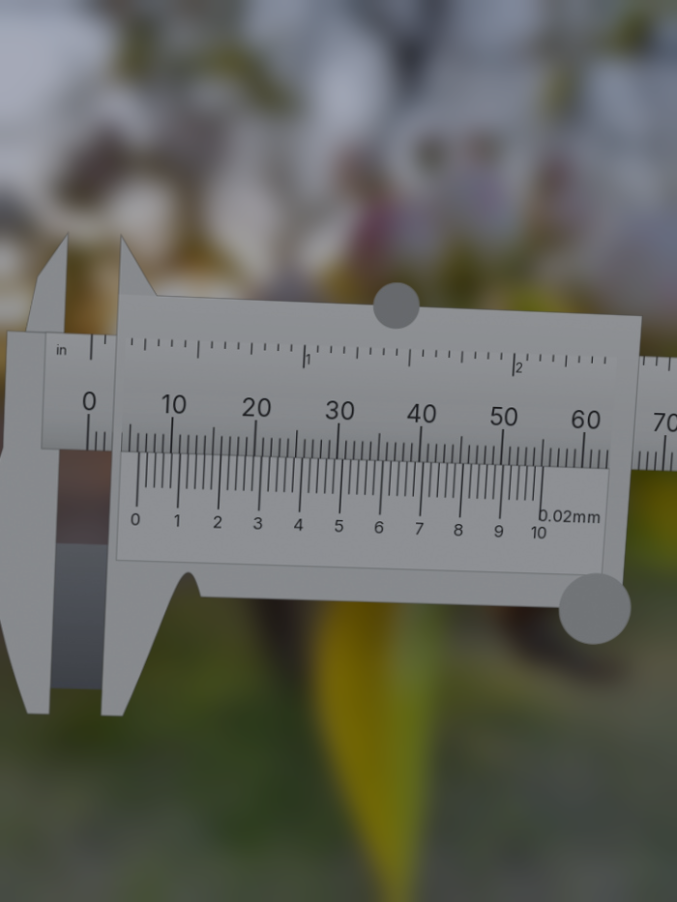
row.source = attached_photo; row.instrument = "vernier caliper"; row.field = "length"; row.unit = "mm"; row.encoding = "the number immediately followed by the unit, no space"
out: 6.2mm
